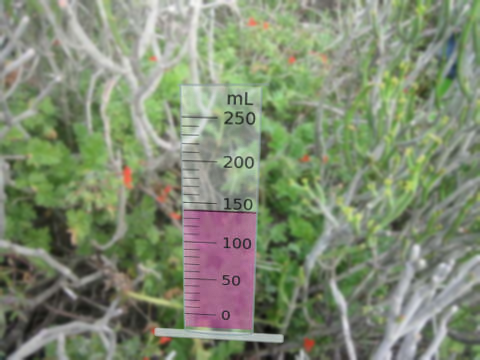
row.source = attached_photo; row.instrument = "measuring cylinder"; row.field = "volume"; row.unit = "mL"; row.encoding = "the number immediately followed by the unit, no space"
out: 140mL
